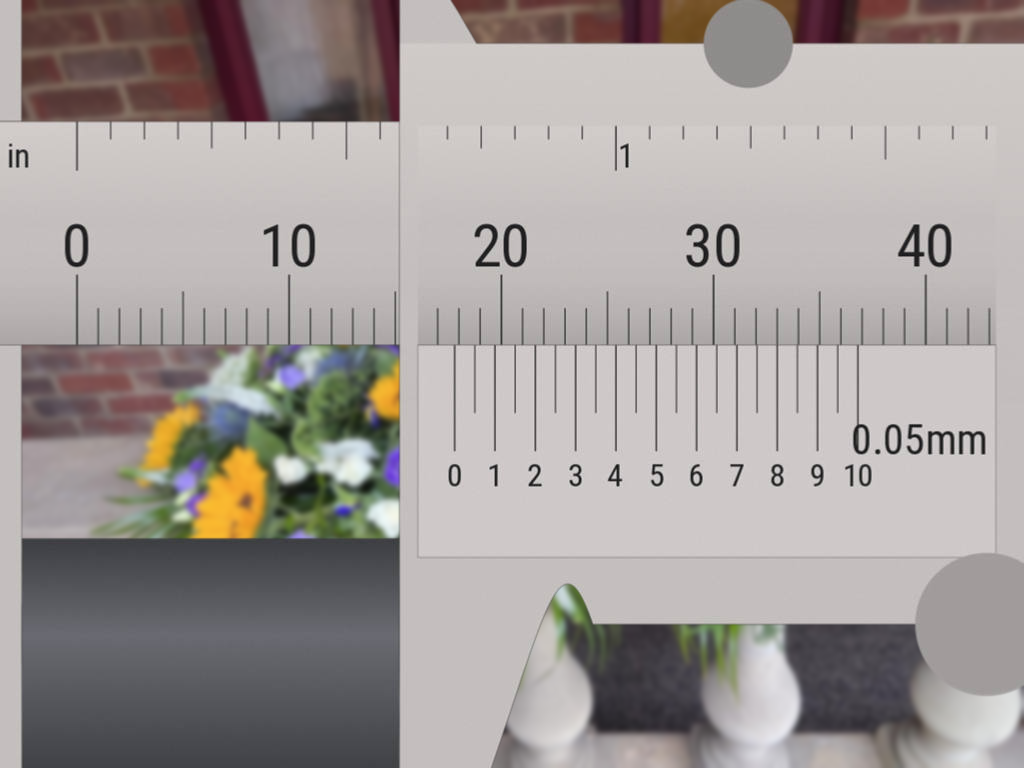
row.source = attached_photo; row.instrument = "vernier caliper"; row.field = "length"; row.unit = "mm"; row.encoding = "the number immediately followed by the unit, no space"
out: 17.8mm
